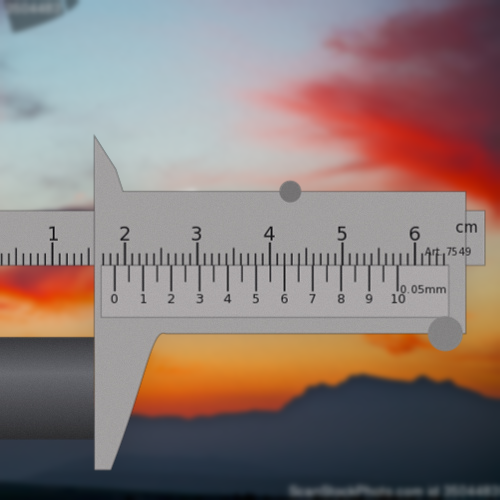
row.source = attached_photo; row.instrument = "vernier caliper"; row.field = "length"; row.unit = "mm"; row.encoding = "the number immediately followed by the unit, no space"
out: 18.6mm
